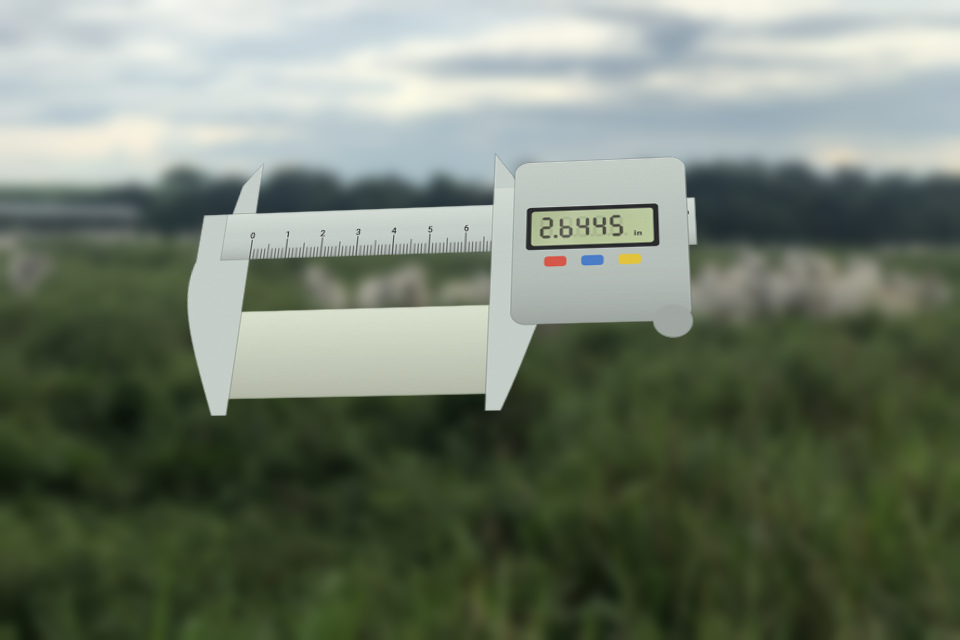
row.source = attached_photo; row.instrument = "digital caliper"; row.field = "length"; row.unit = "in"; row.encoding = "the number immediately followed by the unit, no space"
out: 2.6445in
